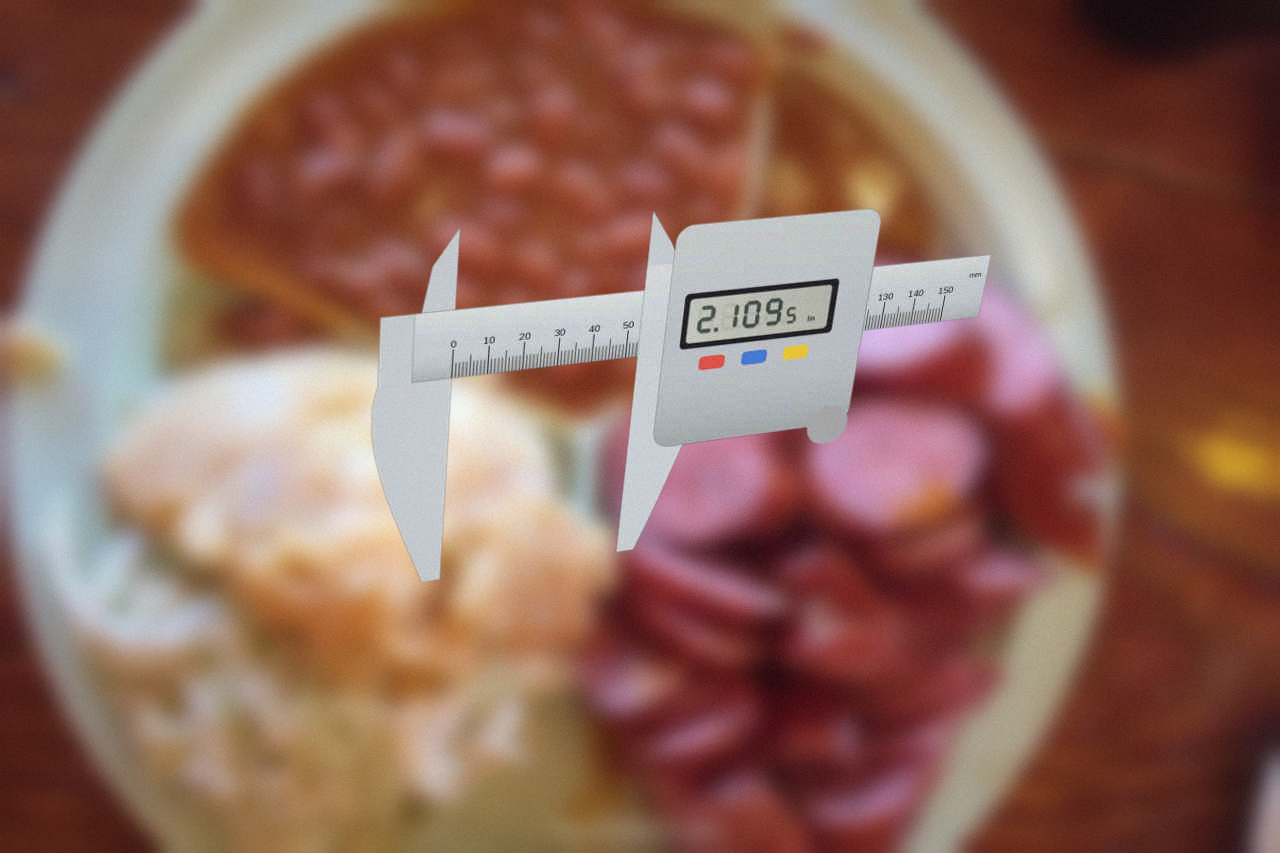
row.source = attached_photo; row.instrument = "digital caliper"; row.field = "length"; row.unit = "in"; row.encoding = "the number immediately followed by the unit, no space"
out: 2.1095in
